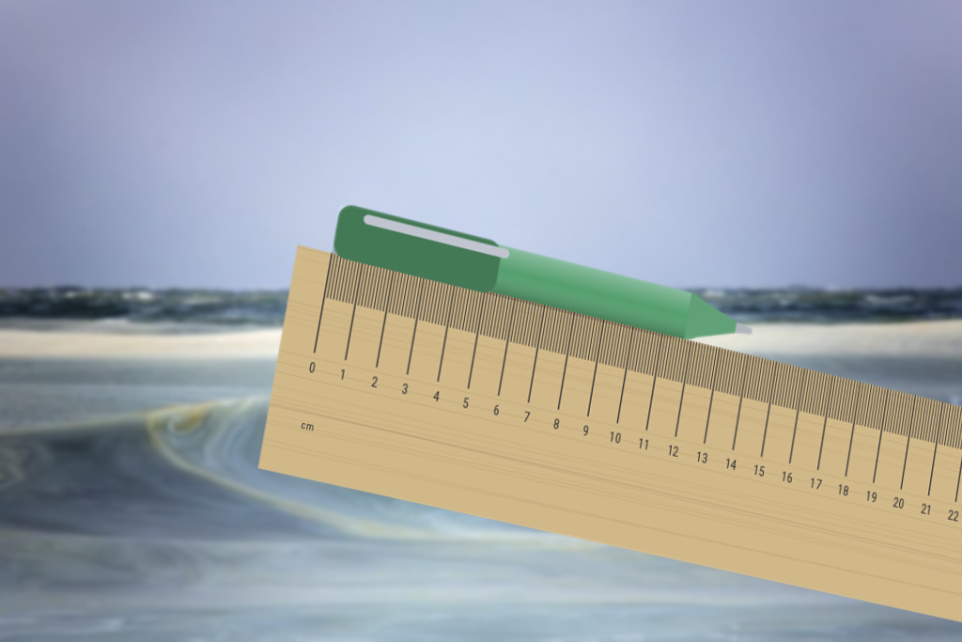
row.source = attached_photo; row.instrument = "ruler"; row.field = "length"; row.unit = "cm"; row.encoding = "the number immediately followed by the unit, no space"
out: 14cm
